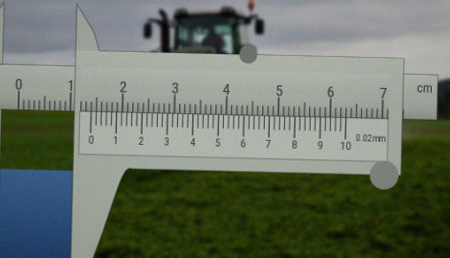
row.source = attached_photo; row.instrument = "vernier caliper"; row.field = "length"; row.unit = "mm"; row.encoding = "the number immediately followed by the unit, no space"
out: 14.0mm
